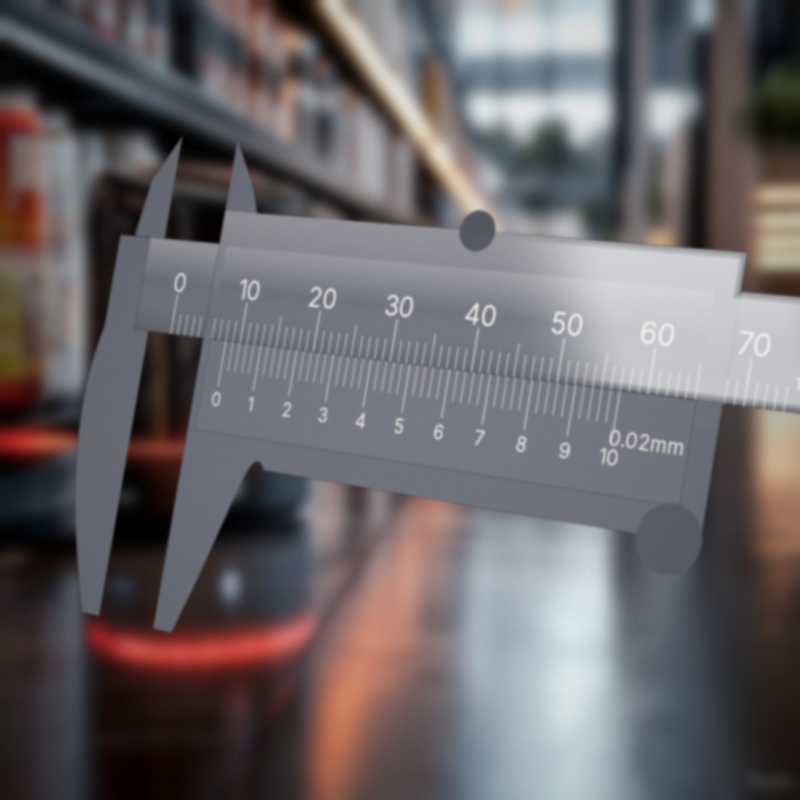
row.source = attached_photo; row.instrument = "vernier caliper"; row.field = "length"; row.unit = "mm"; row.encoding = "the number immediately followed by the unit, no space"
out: 8.0mm
